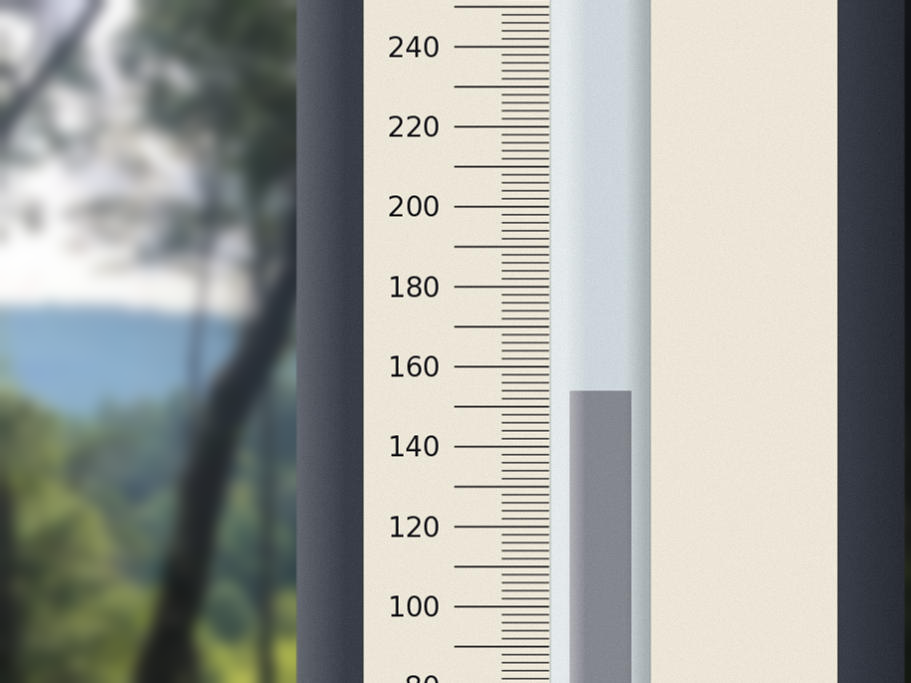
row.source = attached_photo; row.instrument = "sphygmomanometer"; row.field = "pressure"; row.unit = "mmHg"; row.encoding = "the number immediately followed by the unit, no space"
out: 154mmHg
